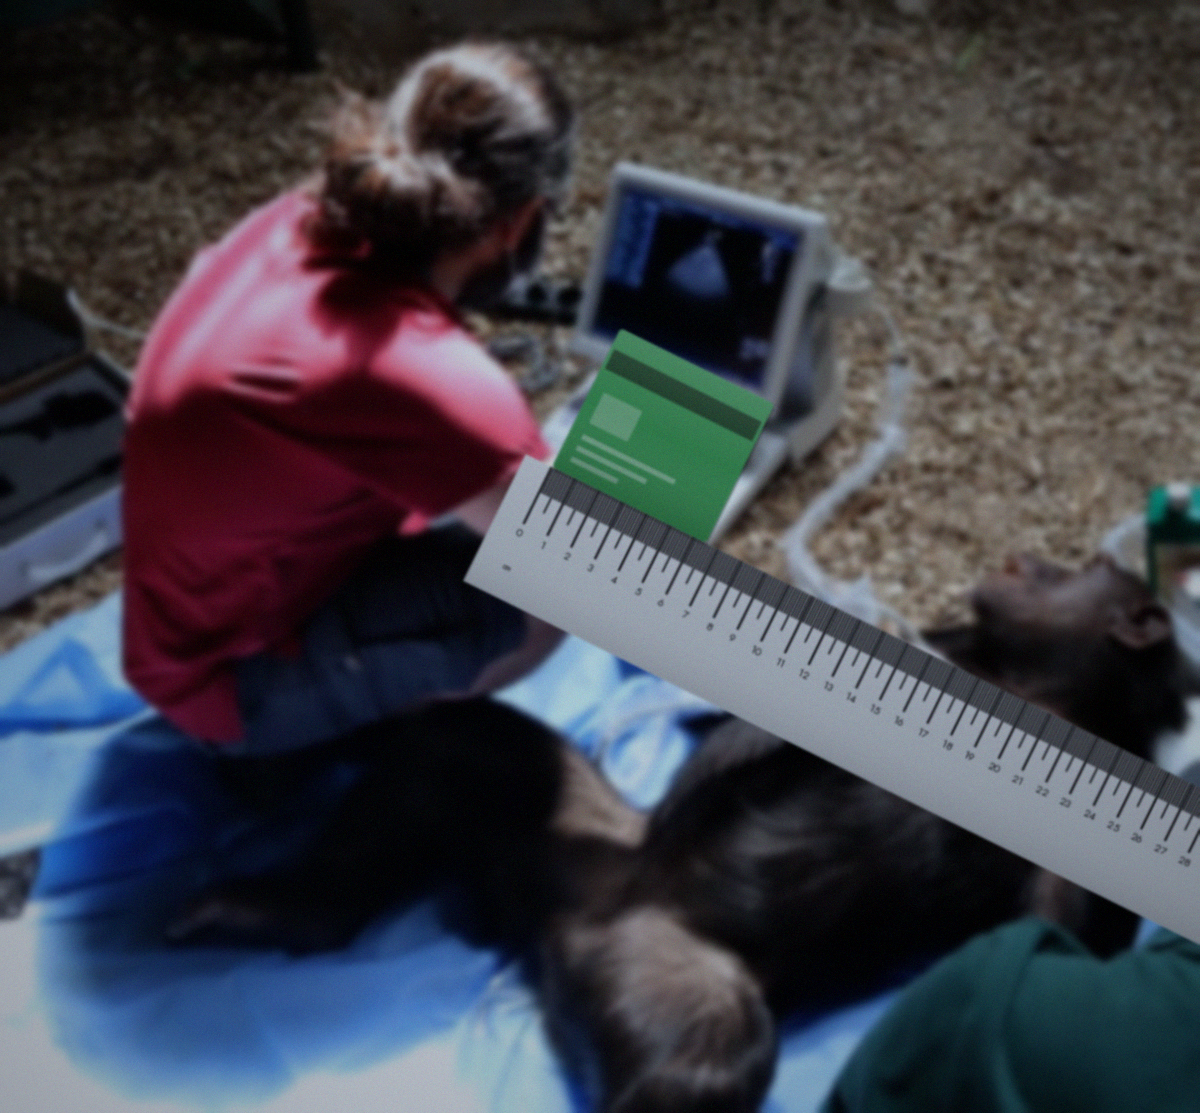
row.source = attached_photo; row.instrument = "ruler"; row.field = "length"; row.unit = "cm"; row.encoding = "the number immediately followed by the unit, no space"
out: 6.5cm
